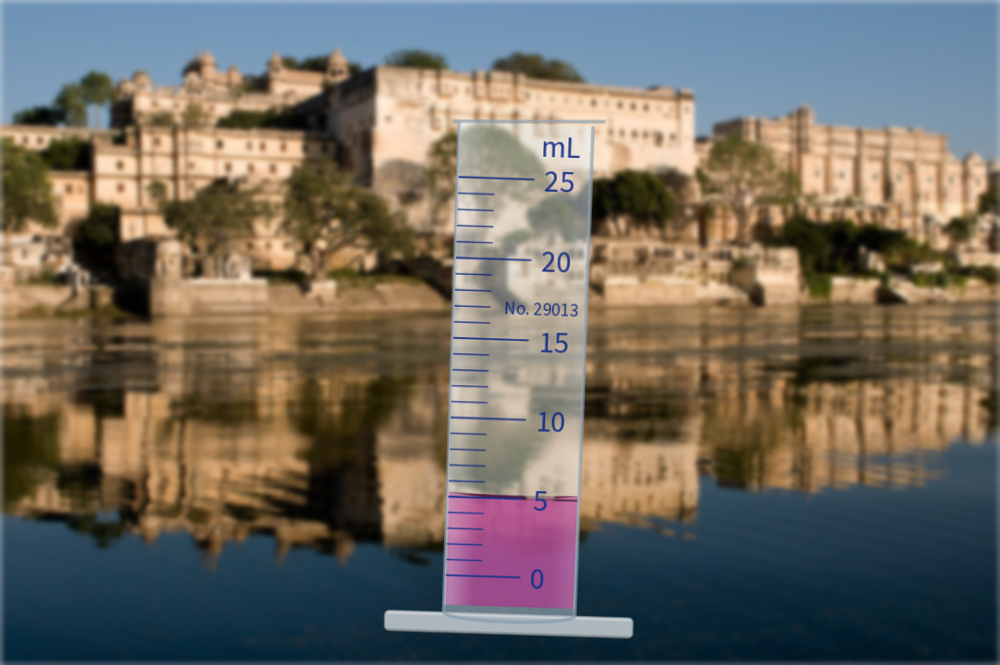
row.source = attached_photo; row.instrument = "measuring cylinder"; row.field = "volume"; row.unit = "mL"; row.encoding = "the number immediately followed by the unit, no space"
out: 5mL
